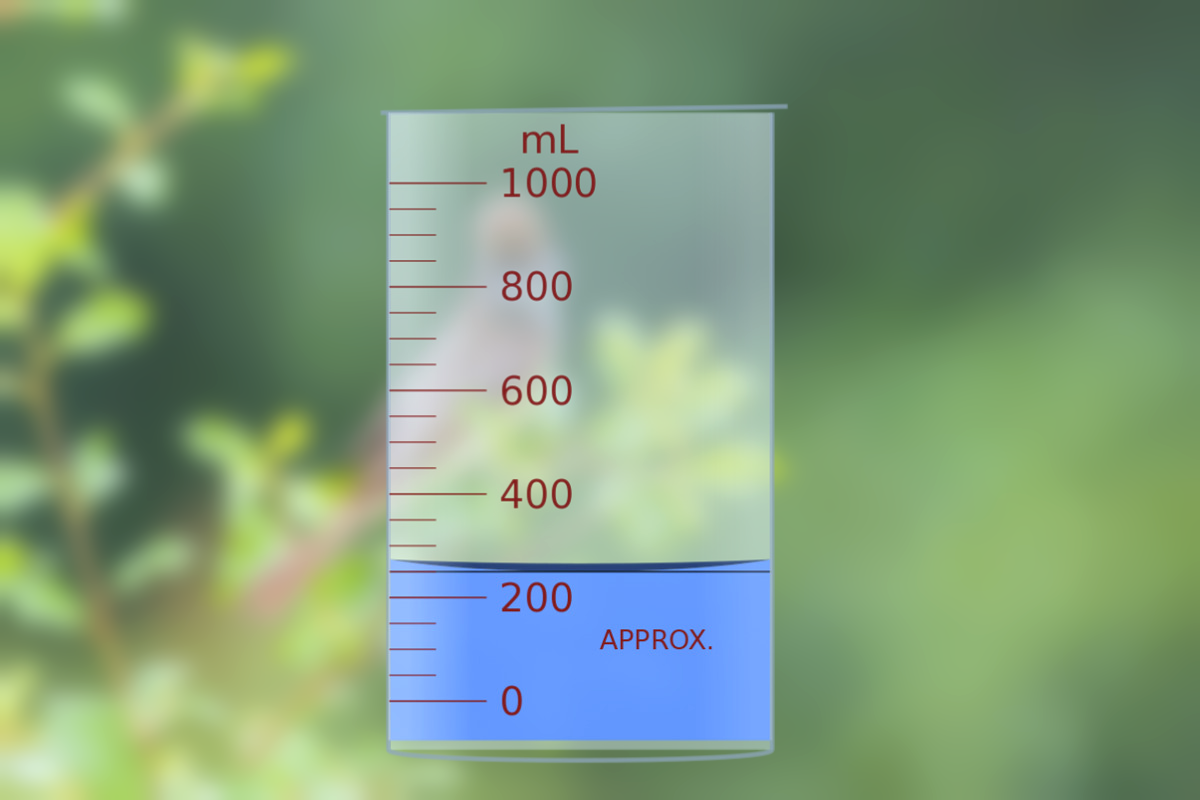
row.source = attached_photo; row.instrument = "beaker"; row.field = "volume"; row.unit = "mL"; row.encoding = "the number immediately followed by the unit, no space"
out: 250mL
